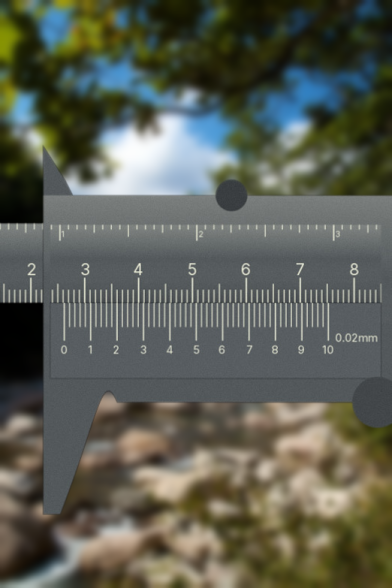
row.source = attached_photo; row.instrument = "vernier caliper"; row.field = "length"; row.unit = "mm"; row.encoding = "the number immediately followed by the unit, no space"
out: 26.2mm
